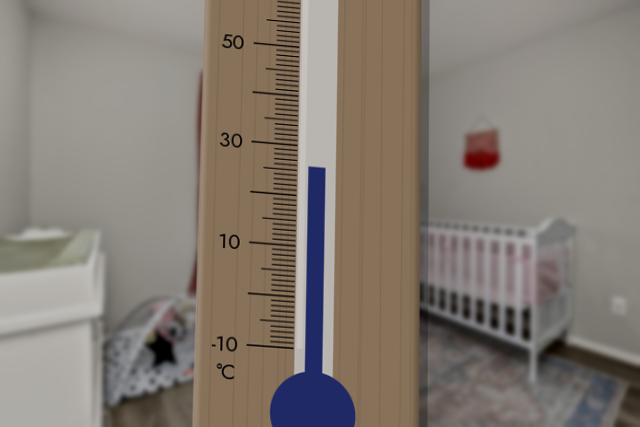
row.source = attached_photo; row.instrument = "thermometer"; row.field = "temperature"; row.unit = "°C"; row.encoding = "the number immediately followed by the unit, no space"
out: 26°C
